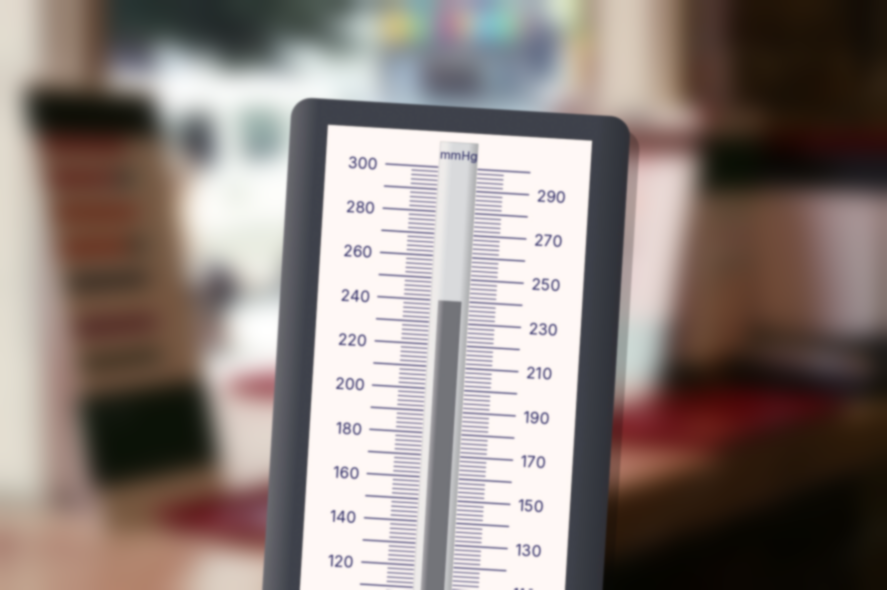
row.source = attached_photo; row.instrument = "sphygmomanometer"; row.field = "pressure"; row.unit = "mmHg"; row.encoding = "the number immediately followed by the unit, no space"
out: 240mmHg
